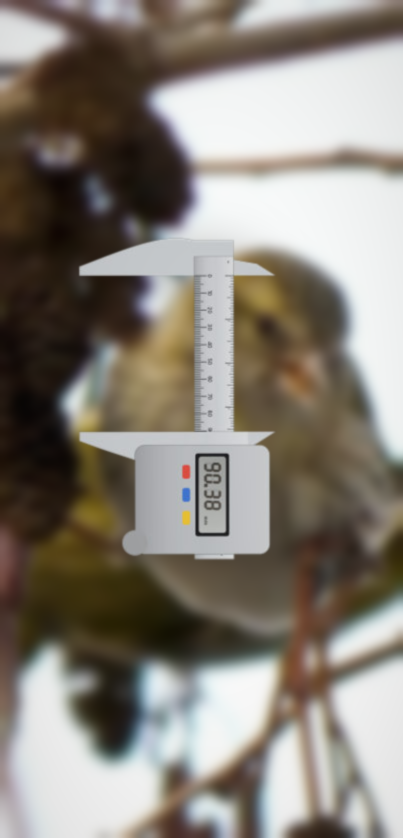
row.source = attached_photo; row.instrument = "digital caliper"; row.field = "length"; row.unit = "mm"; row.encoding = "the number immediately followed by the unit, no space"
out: 90.38mm
